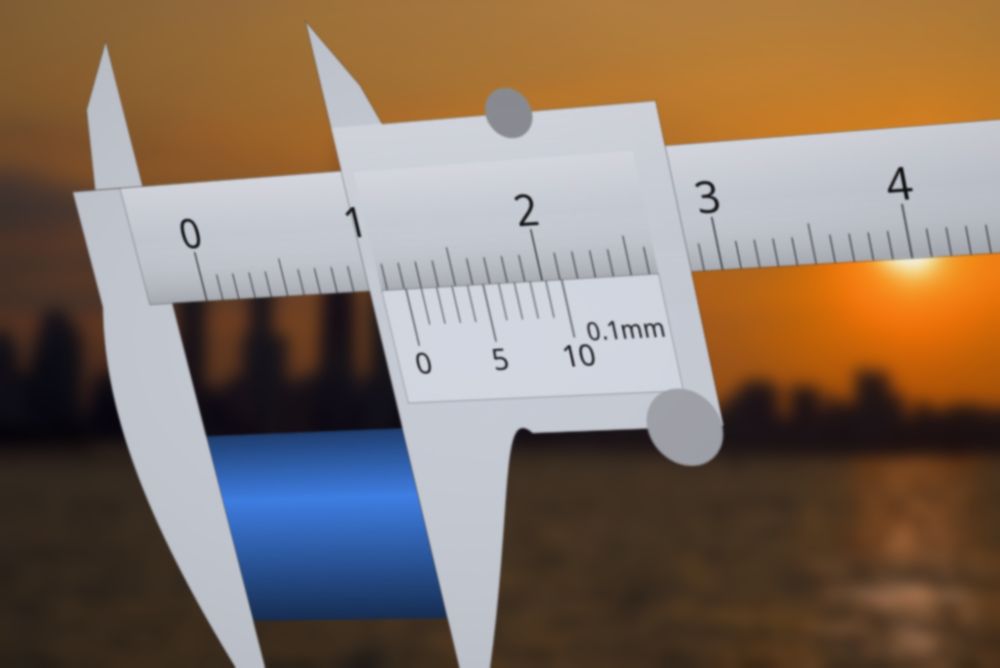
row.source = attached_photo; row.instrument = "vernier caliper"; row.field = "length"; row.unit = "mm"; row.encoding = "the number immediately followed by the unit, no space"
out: 12.1mm
